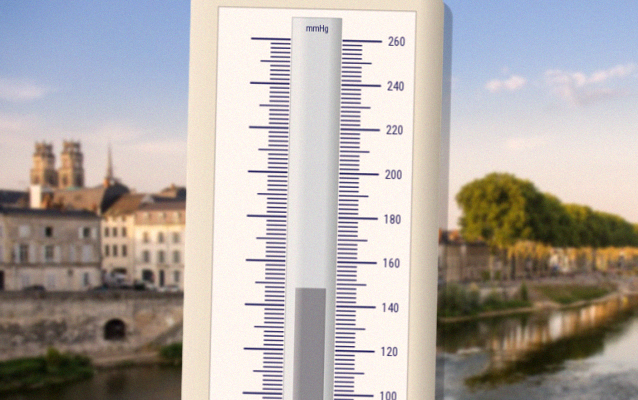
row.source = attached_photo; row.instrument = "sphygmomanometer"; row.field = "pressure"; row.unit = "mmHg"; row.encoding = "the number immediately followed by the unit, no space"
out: 148mmHg
